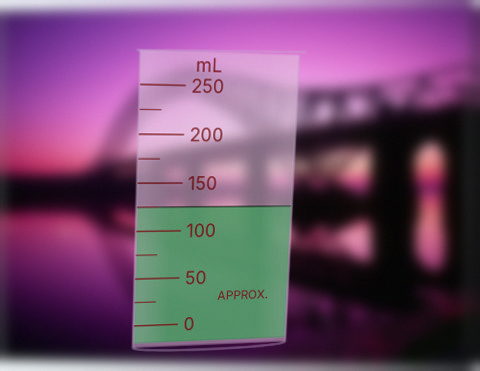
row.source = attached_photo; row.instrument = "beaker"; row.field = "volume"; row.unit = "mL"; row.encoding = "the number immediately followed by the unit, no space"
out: 125mL
